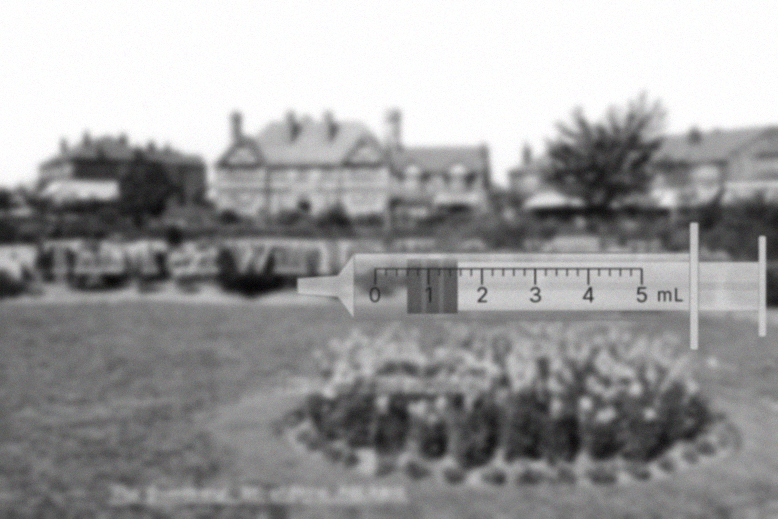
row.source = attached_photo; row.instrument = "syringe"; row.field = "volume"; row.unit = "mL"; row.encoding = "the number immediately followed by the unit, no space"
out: 0.6mL
